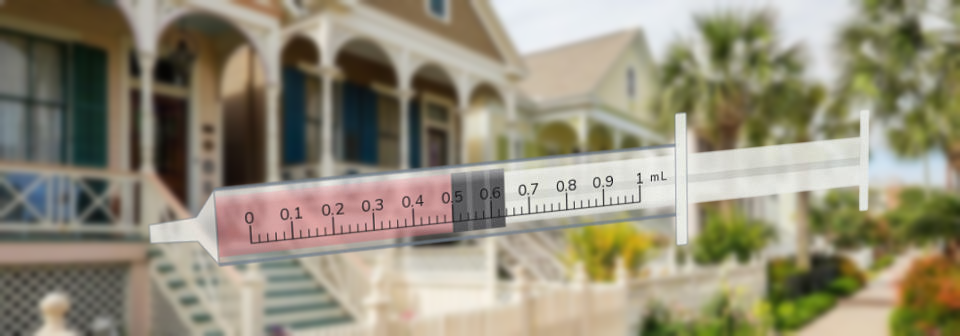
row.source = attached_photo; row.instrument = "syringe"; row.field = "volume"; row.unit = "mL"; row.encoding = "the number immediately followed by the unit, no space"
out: 0.5mL
